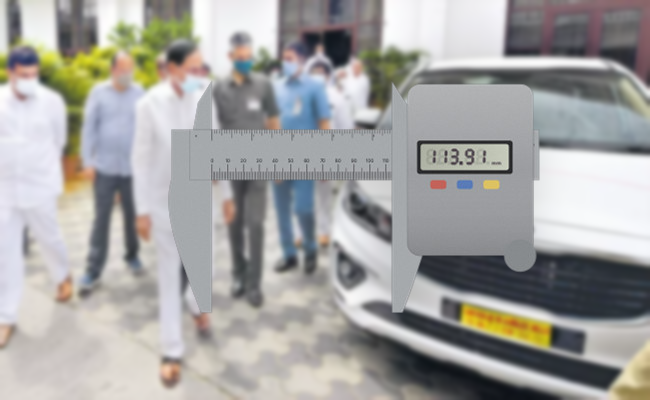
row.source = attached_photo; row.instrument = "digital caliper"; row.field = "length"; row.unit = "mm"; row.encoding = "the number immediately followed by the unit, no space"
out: 113.91mm
